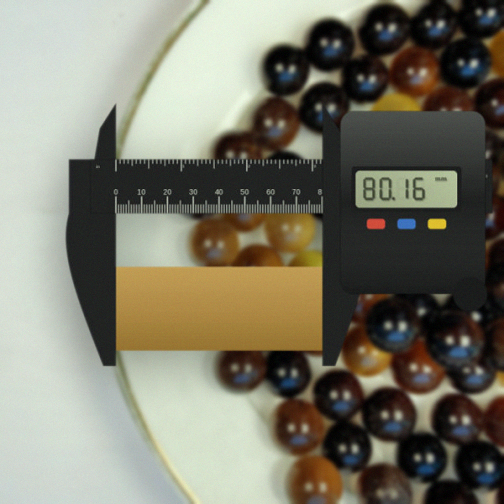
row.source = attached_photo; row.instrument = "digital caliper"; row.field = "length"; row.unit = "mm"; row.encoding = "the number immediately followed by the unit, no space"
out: 80.16mm
